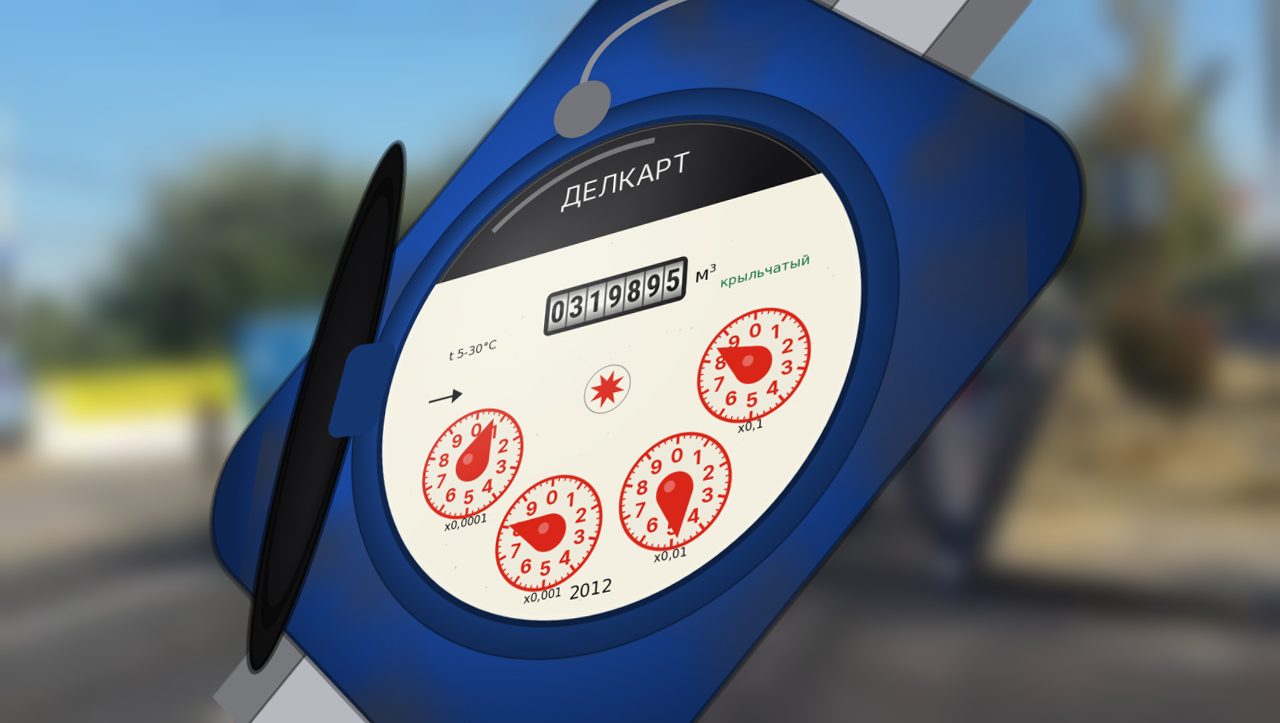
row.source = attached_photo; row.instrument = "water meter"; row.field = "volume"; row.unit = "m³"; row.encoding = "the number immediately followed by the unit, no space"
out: 319895.8480m³
